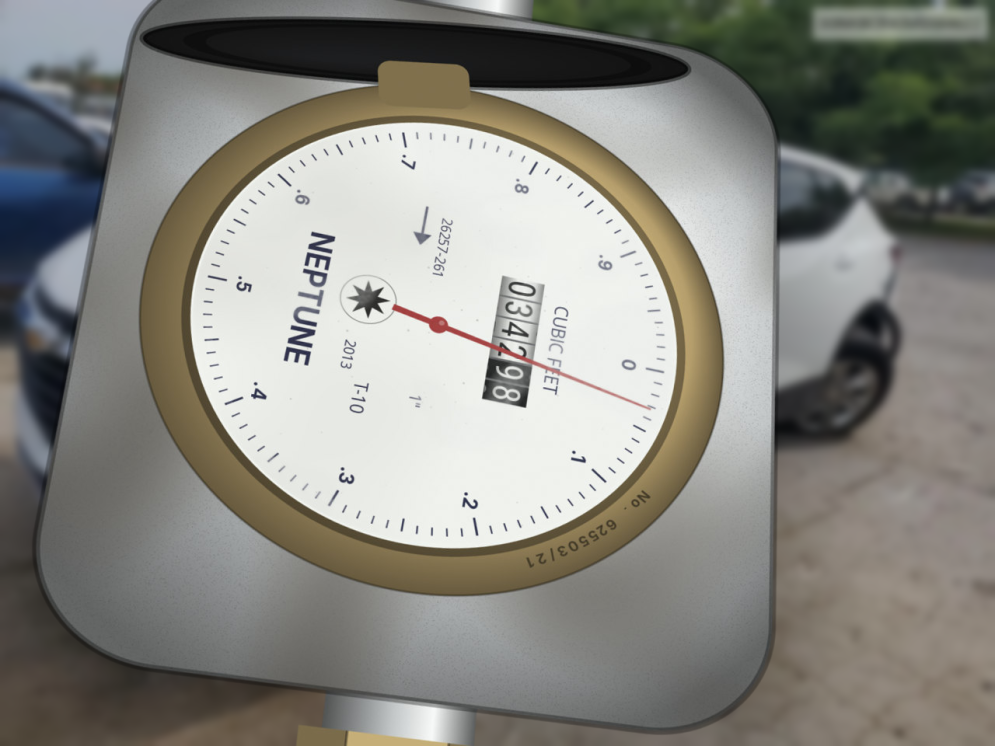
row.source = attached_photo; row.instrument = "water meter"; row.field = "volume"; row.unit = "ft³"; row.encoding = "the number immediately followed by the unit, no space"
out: 34298.03ft³
